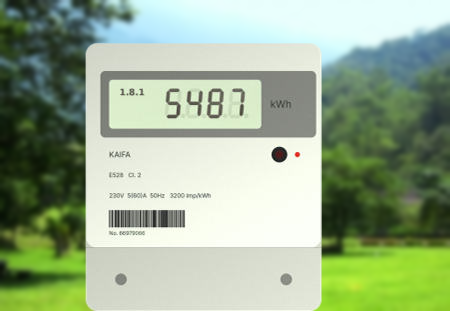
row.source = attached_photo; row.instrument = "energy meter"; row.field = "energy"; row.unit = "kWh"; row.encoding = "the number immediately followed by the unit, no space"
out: 5487kWh
